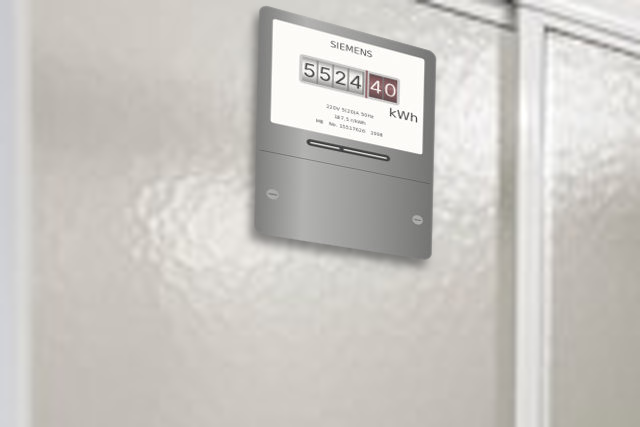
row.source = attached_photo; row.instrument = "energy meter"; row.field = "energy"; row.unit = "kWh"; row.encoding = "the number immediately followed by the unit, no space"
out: 5524.40kWh
